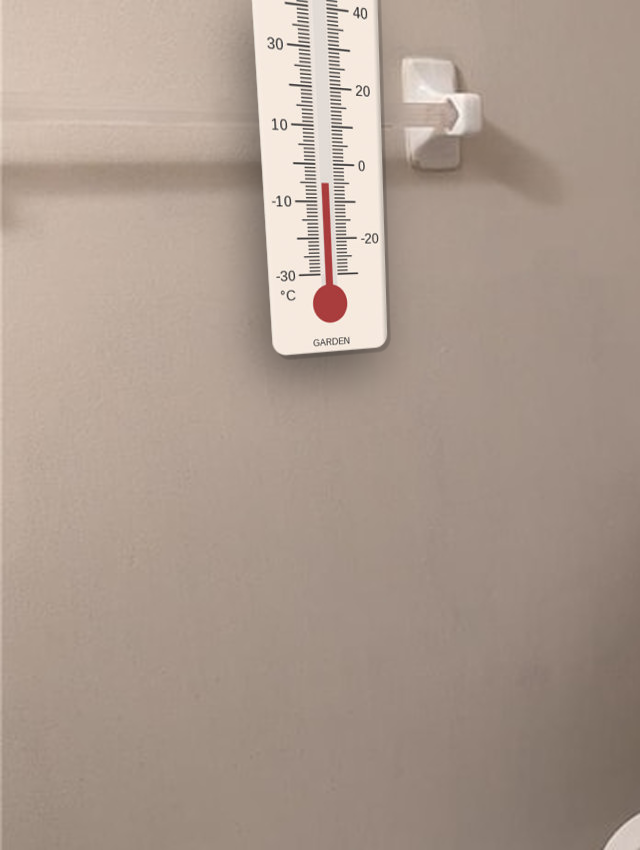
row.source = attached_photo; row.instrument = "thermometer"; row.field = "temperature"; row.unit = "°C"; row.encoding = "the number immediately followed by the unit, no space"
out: -5°C
